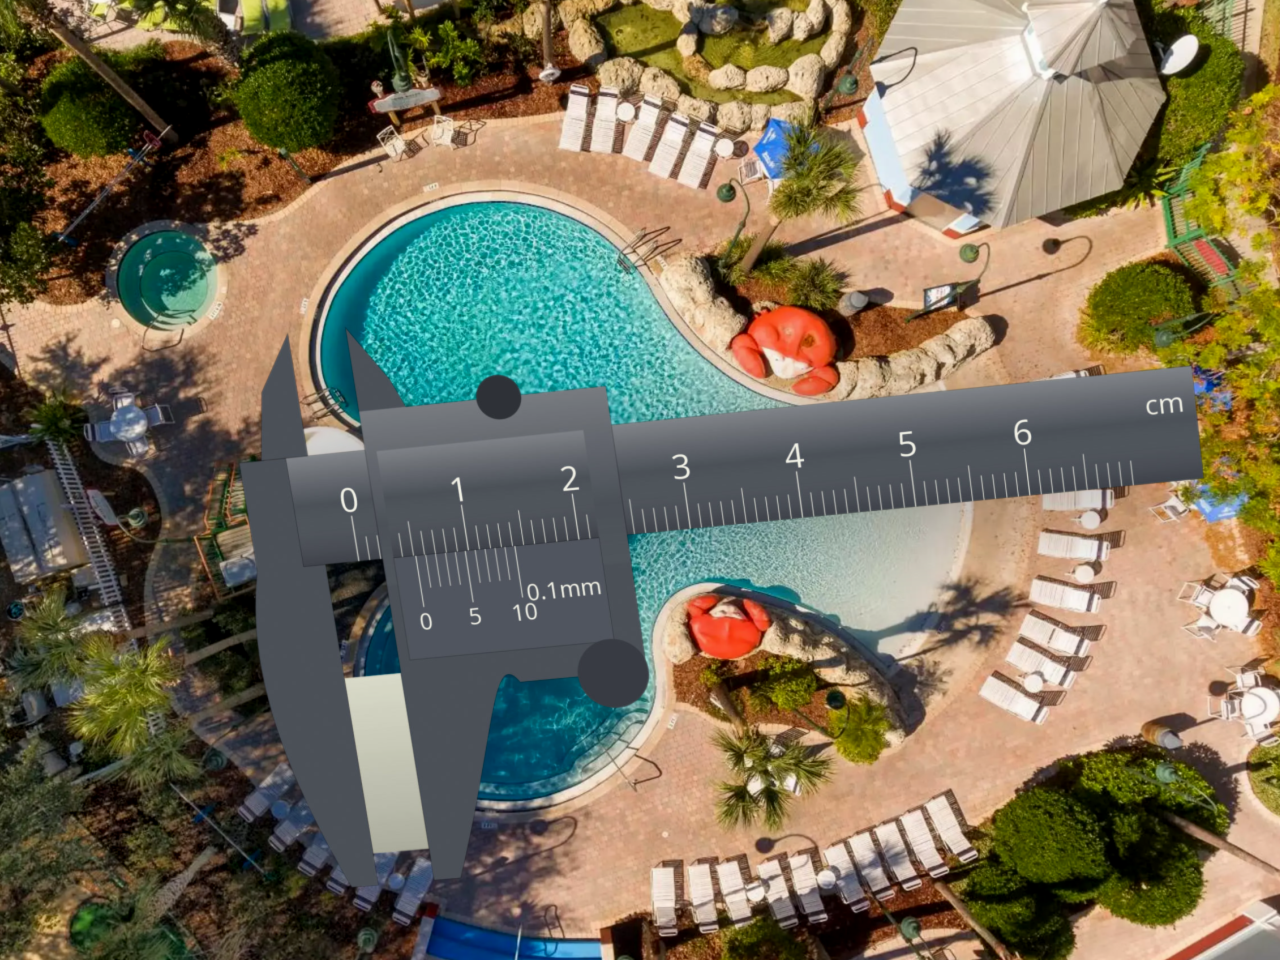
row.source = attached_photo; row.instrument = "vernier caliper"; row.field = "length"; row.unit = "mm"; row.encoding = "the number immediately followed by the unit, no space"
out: 5.2mm
